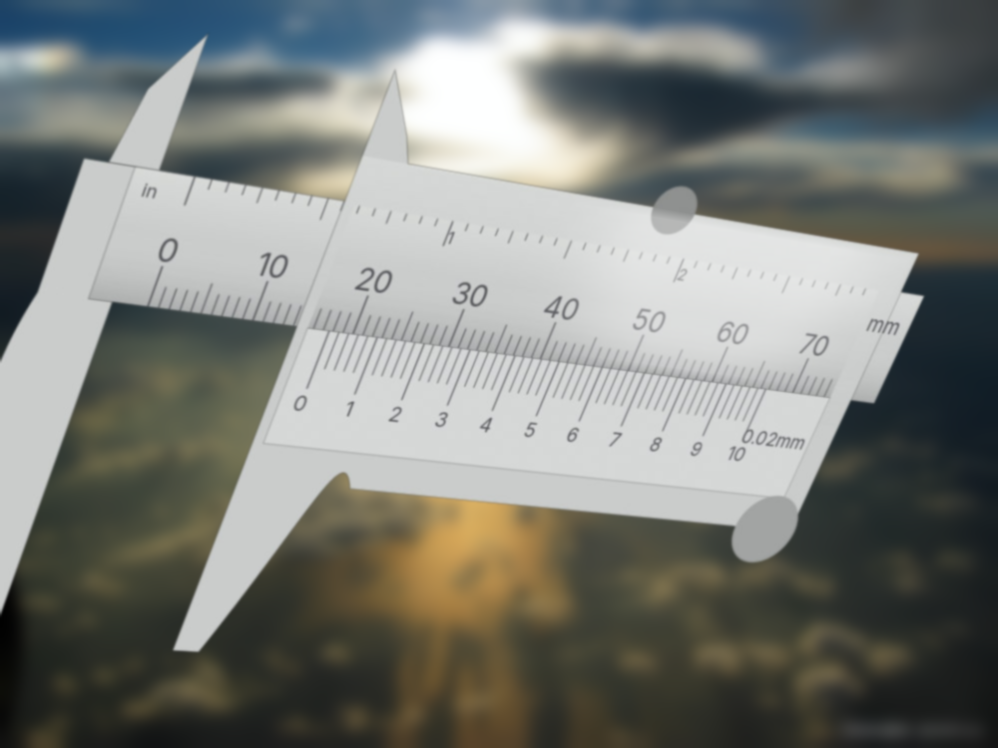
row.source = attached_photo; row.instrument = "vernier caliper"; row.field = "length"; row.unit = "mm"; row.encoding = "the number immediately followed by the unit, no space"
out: 17.6mm
